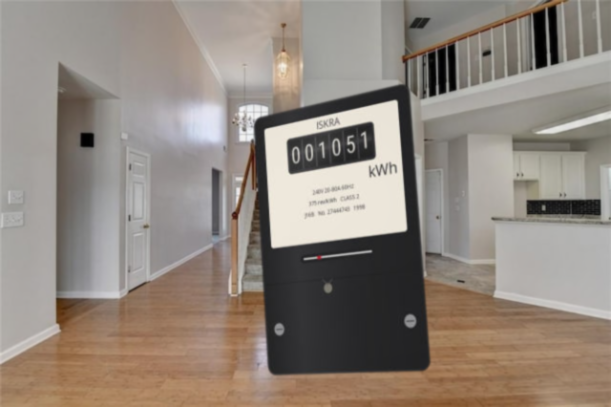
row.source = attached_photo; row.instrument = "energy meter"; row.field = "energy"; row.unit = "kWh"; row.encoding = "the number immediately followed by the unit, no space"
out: 1051kWh
